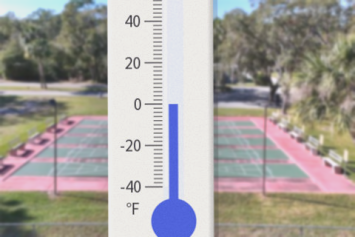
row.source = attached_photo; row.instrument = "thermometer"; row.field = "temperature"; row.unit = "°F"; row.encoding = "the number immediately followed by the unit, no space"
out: 0°F
